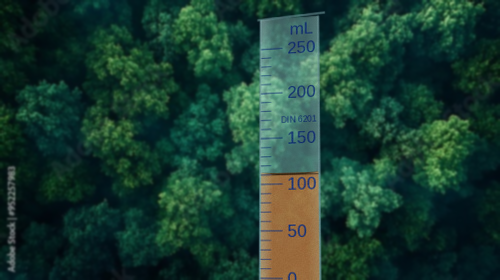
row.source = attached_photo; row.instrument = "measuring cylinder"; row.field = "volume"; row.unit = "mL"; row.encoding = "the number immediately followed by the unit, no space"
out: 110mL
